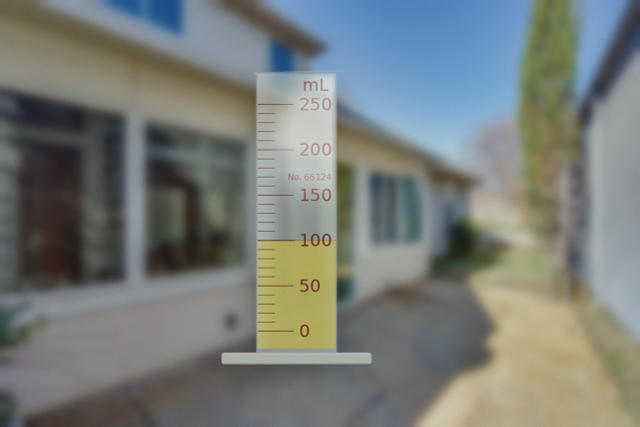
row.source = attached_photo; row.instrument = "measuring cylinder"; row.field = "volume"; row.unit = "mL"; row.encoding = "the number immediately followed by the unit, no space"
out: 100mL
